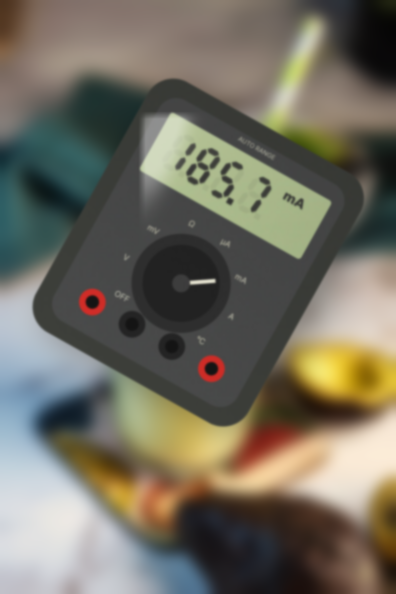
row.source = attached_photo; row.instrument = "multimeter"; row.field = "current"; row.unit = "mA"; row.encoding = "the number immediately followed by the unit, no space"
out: 185.7mA
